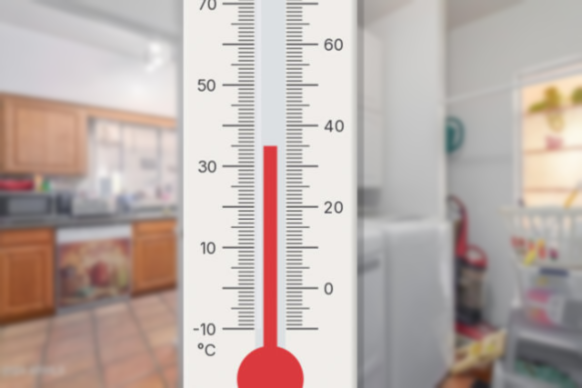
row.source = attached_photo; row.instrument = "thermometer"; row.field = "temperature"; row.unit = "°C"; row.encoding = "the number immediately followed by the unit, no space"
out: 35°C
